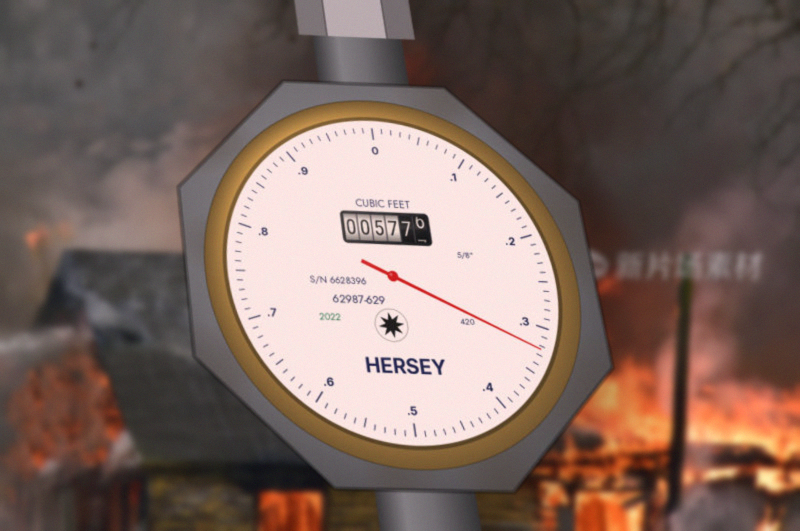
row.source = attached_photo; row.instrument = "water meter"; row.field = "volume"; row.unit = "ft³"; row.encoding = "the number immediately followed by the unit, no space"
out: 5776.32ft³
